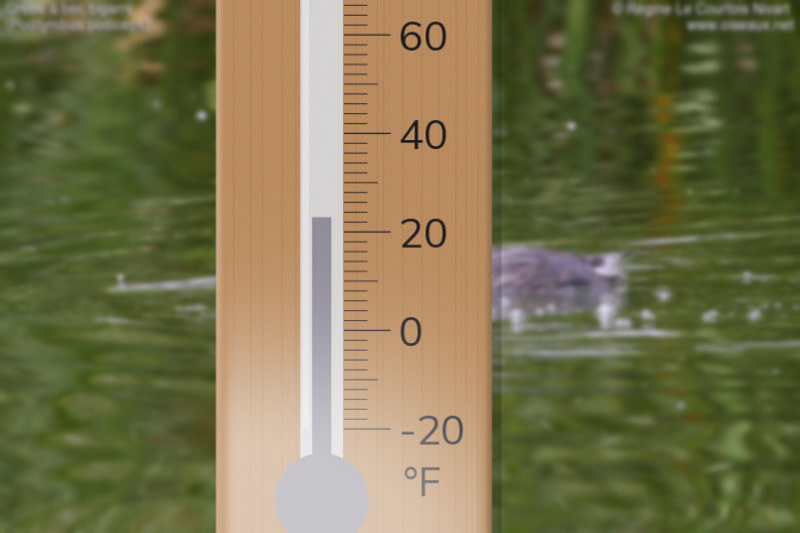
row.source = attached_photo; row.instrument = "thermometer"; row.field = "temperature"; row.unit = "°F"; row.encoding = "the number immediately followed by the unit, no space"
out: 23°F
